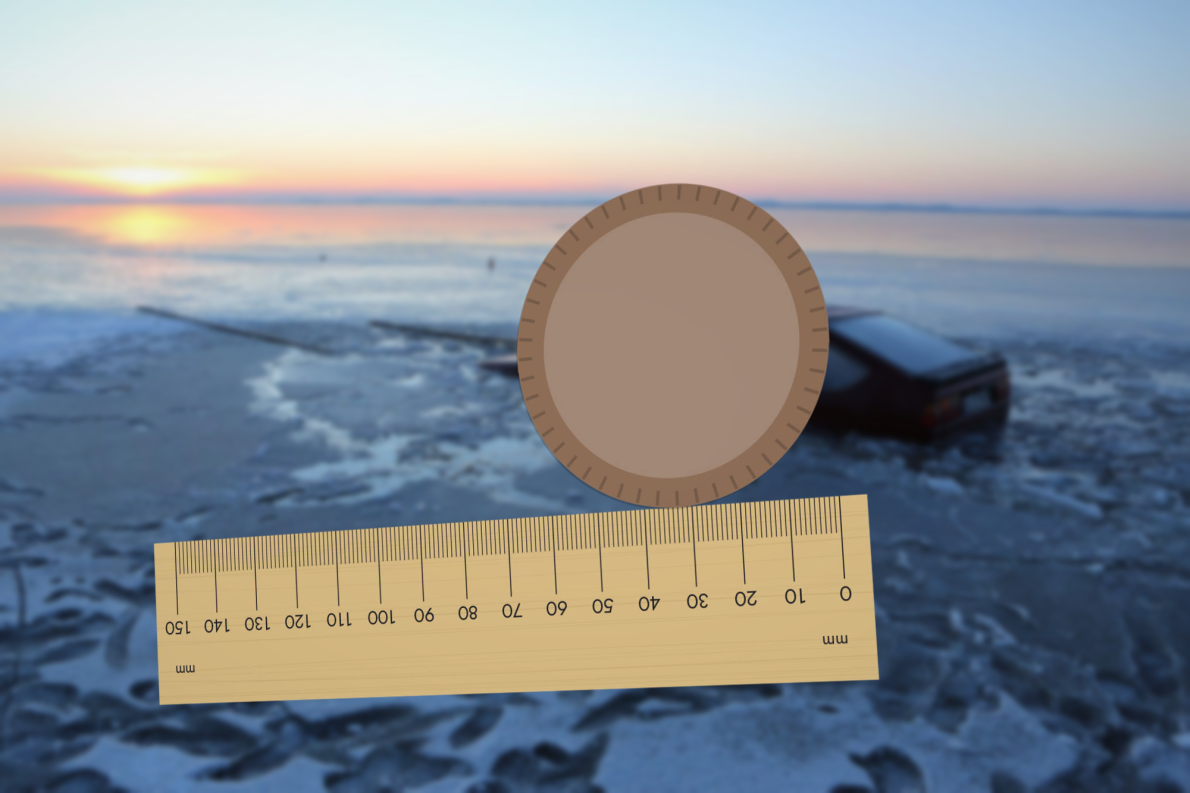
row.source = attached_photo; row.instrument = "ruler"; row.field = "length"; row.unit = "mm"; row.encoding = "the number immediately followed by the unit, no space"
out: 66mm
